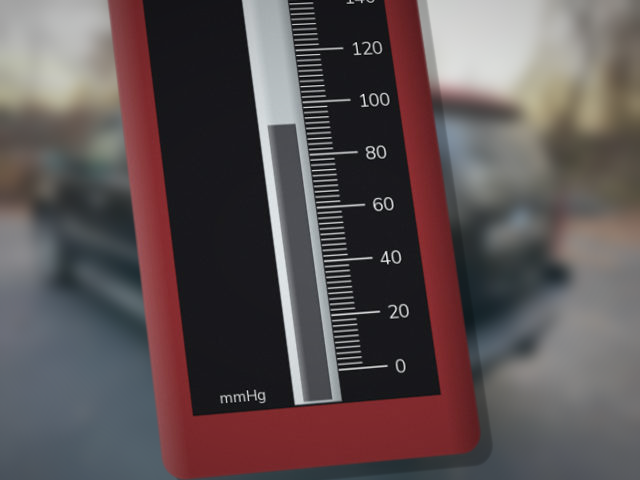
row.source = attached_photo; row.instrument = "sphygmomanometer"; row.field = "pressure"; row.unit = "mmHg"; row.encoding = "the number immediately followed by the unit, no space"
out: 92mmHg
